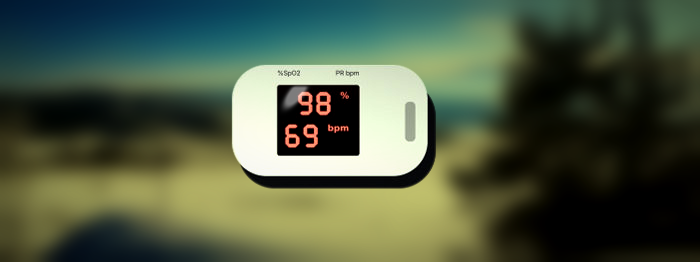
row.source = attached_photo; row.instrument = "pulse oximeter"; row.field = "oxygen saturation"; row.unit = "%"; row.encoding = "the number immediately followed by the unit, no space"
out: 98%
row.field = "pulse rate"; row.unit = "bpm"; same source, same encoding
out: 69bpm
